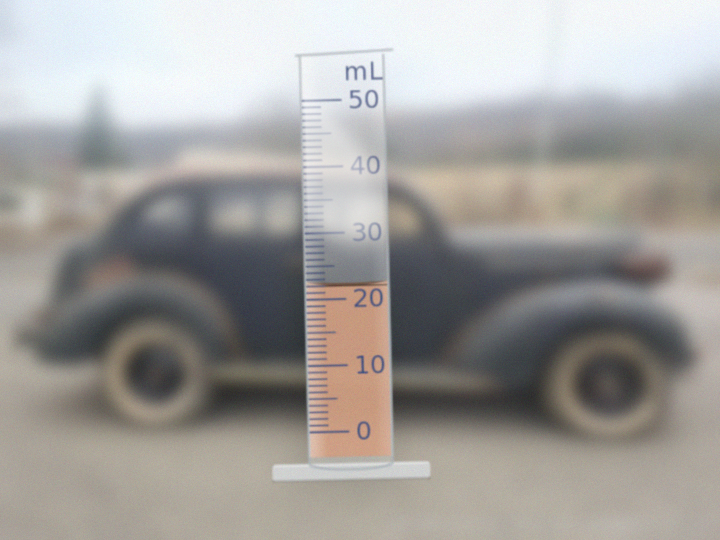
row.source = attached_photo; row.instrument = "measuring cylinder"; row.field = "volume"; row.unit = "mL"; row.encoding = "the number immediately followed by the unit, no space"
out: 22mL
